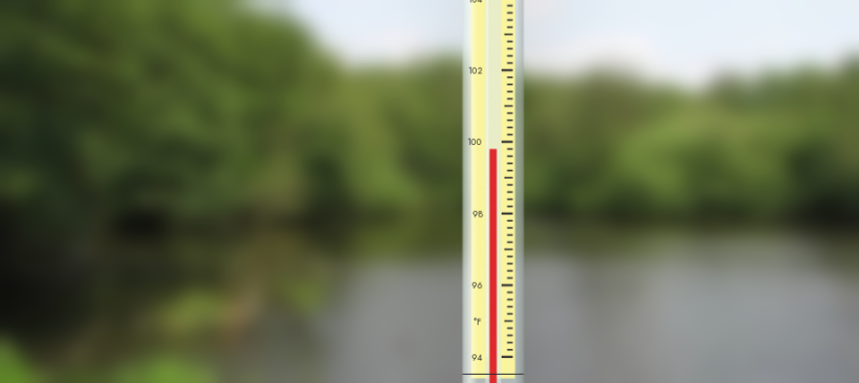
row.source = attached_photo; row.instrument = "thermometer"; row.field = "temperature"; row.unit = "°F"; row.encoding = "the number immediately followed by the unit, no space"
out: 99.8°F
